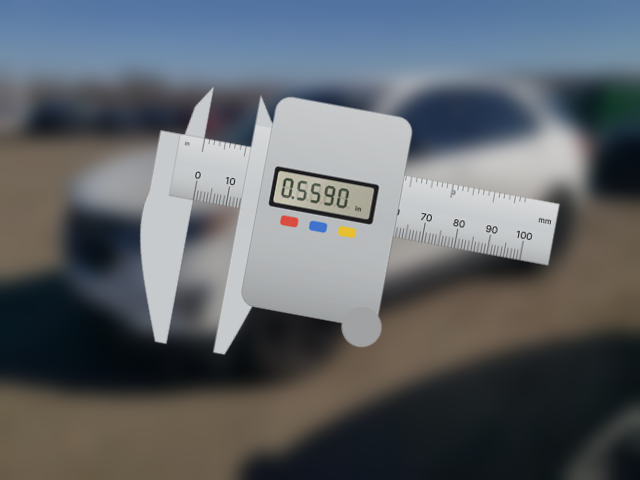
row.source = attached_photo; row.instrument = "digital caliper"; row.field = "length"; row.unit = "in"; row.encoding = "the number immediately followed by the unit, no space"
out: 0.5590in
